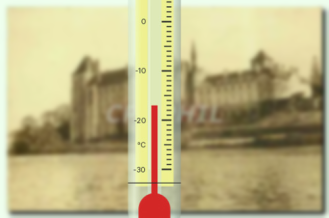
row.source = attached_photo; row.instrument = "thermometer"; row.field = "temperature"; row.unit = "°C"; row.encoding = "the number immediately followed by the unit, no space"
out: -17°C
